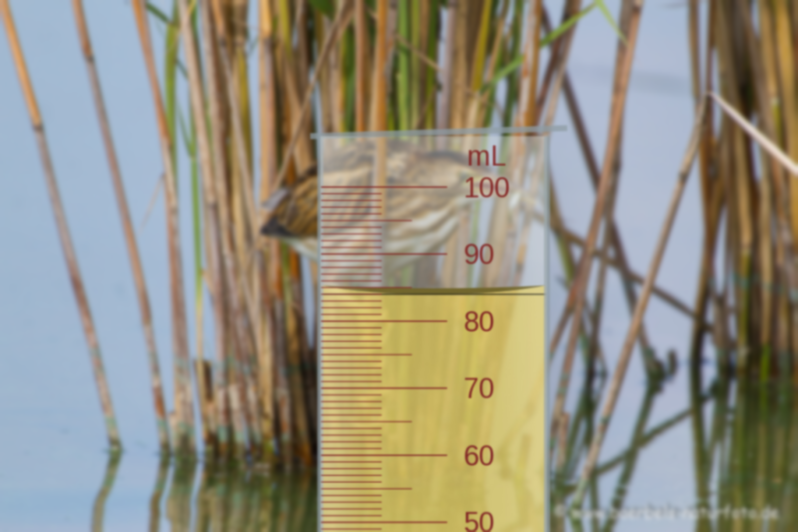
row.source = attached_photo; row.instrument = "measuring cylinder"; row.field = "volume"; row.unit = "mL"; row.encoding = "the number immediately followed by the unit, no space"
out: 84mL
